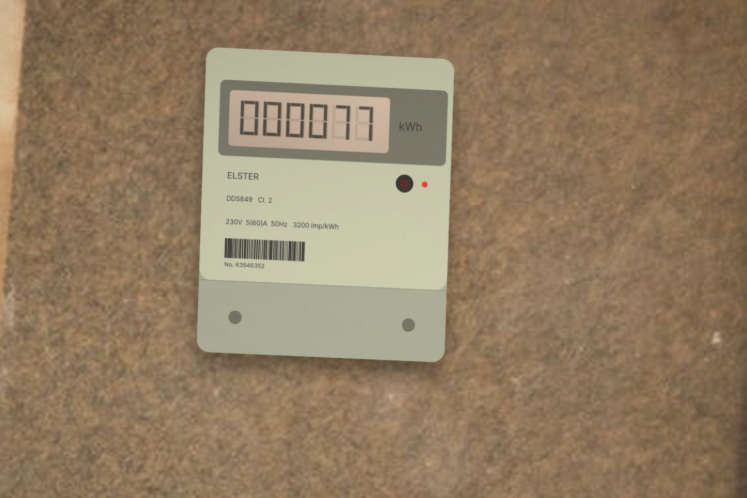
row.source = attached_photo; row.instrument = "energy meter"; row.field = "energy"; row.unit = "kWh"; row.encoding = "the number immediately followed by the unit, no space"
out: 77kWh
